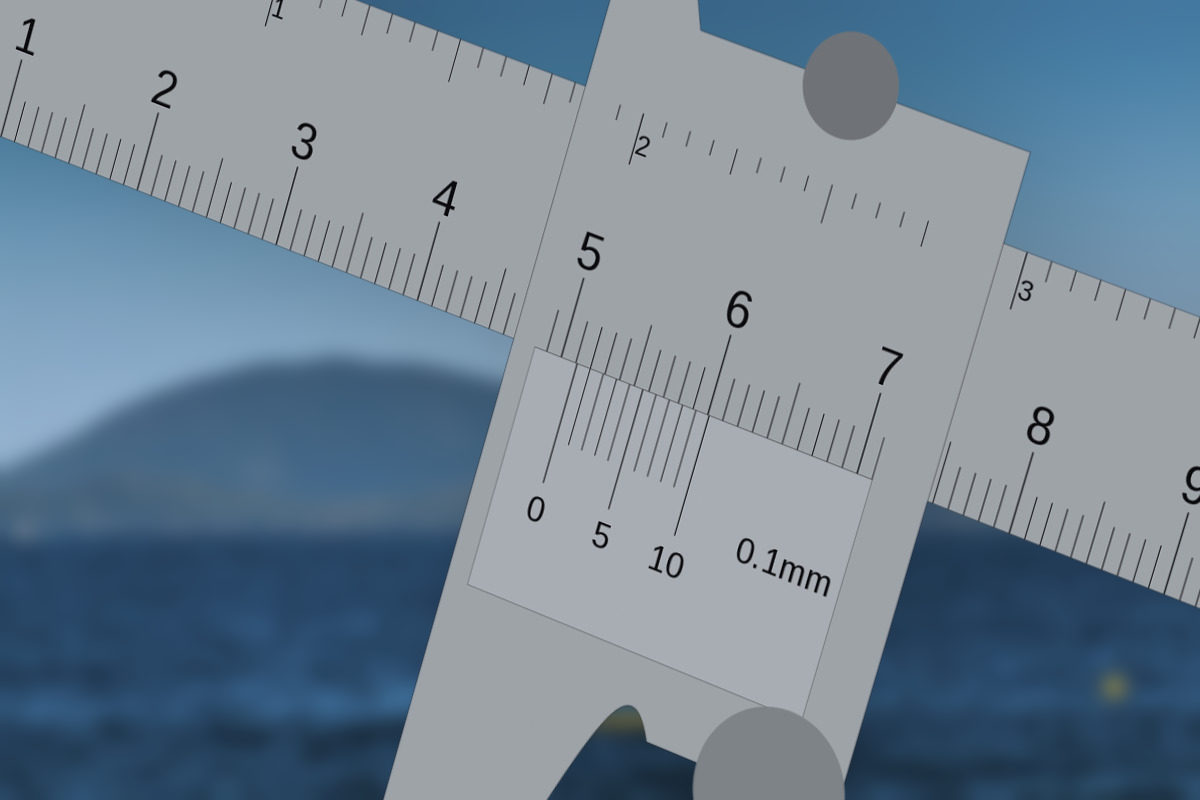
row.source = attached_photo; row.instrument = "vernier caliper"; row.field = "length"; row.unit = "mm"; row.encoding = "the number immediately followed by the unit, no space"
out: 51.1mm
